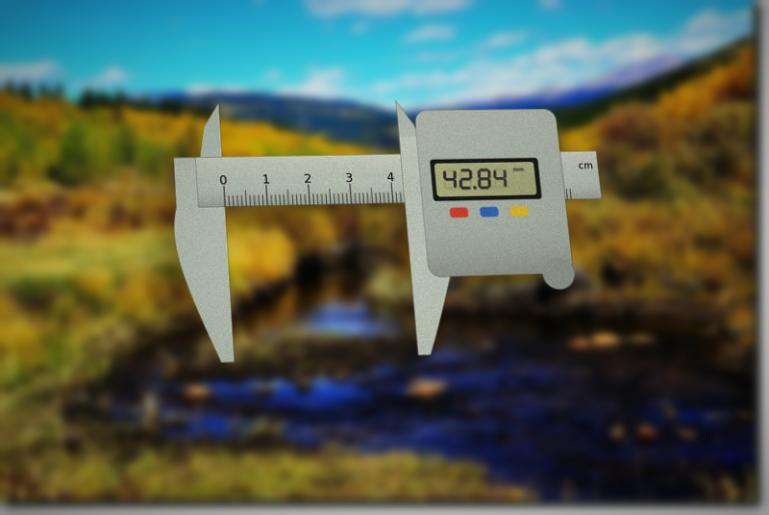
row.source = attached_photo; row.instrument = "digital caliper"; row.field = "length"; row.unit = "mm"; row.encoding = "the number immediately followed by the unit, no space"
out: 42.84mm
